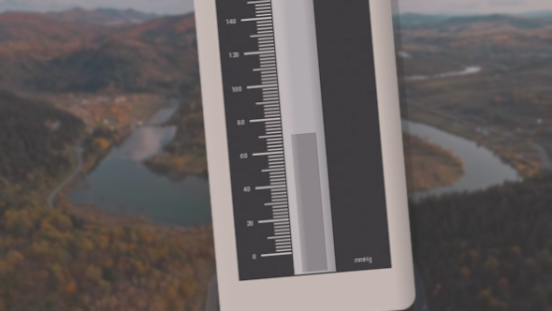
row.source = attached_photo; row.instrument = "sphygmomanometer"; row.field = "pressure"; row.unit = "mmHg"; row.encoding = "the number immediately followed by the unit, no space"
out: 70mmHg
